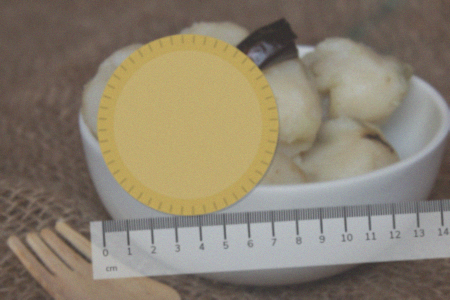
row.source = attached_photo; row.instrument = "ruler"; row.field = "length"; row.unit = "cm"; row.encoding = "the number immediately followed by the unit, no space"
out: 7.5cm
